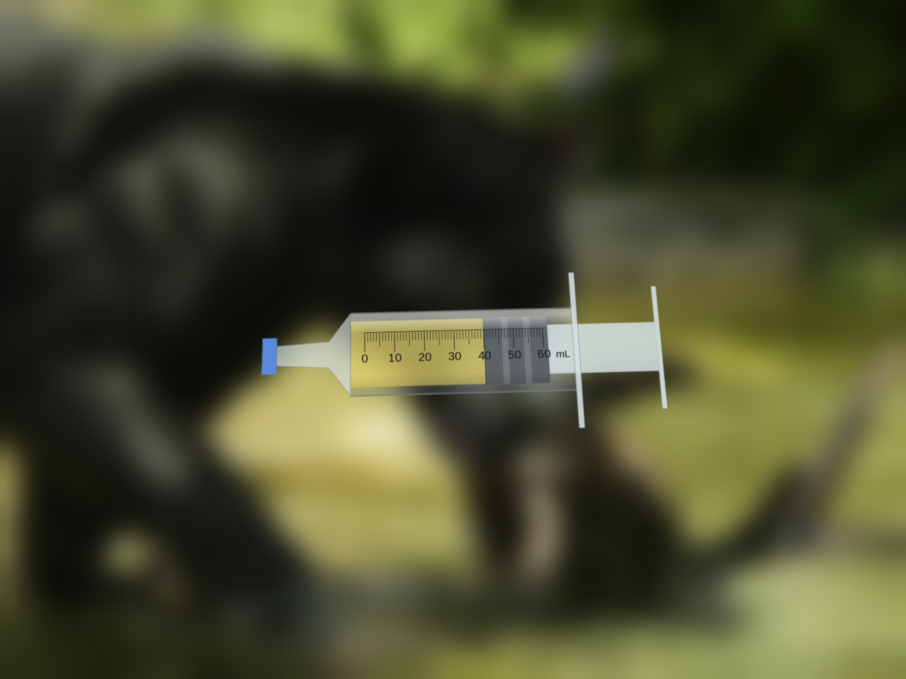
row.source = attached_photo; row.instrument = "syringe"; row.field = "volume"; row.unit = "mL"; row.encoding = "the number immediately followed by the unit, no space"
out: 40mL
